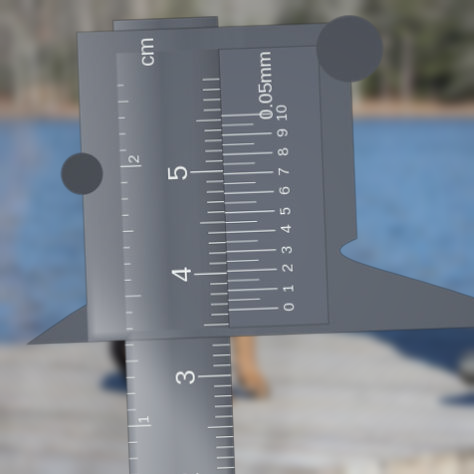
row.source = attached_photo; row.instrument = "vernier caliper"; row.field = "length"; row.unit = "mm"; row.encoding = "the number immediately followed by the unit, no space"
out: 36.4mm
